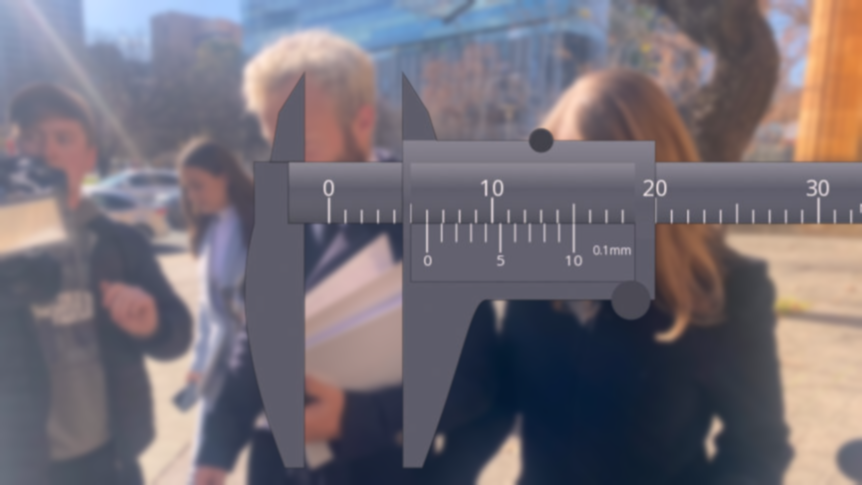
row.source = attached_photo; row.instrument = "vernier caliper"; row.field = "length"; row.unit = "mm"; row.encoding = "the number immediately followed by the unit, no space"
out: 6.0mm
